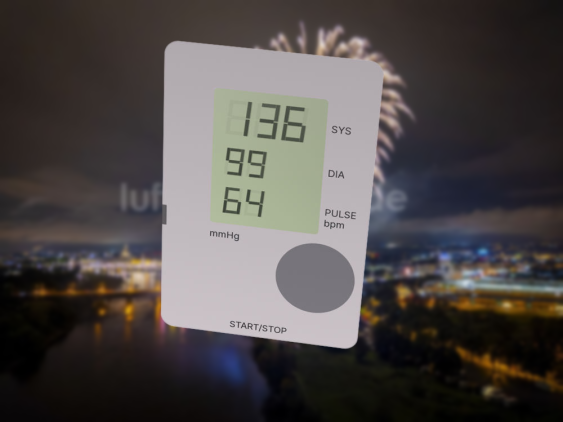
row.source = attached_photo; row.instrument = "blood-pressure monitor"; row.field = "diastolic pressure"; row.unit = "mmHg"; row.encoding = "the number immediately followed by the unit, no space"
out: 99mmHg
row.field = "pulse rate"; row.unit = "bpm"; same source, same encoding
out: 64bpm
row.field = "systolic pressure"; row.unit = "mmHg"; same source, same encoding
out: 136mmHg
